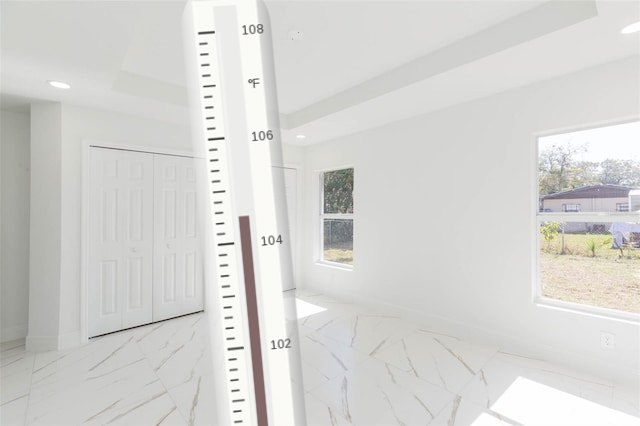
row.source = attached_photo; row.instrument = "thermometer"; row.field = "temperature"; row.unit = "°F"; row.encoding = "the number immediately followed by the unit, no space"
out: 104.5°F
